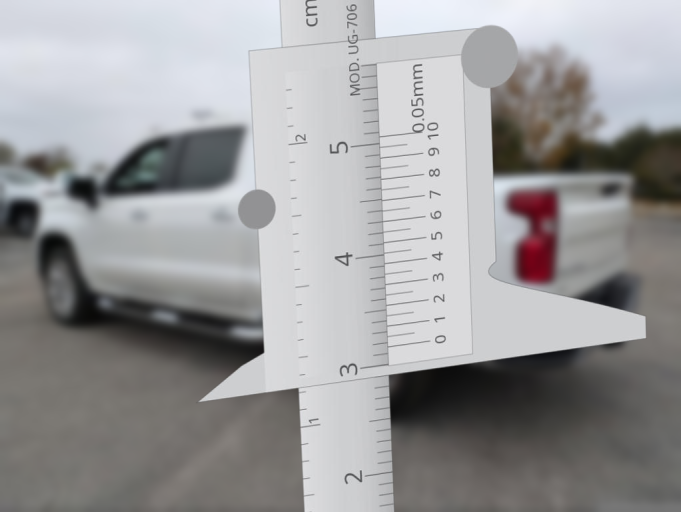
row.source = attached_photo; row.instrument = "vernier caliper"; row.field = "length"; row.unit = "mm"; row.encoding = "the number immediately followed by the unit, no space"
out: 31.6mm
